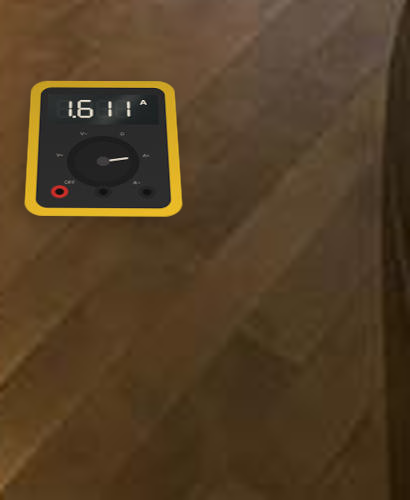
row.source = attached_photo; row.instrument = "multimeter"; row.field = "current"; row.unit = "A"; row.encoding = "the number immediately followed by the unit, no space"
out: 1.611A
